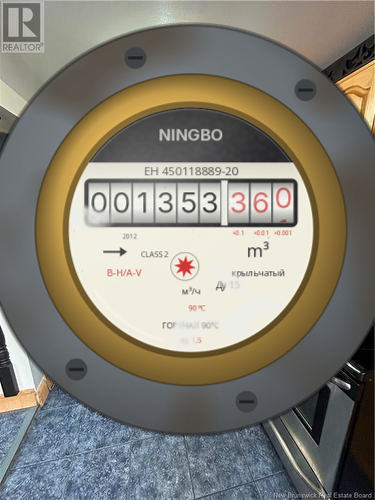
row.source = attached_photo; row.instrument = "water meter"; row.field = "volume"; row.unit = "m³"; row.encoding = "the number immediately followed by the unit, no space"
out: 1353.360m³
